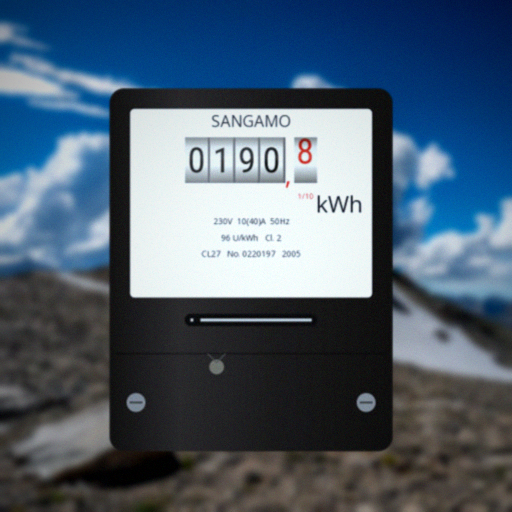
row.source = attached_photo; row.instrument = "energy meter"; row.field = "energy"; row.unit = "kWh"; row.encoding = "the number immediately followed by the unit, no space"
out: 190.8kWh
